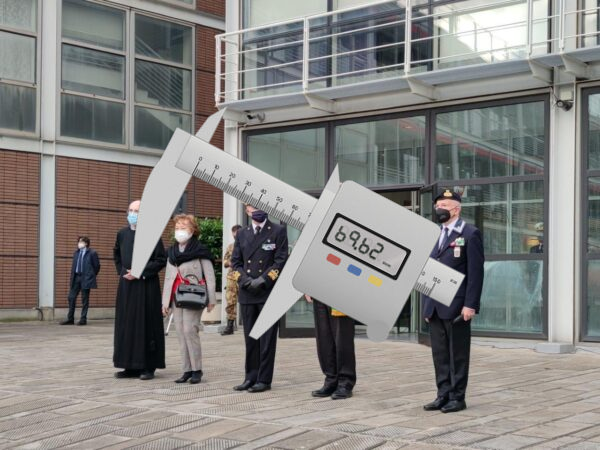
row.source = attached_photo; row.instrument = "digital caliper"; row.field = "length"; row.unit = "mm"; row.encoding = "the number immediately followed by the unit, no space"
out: 69.62mm
